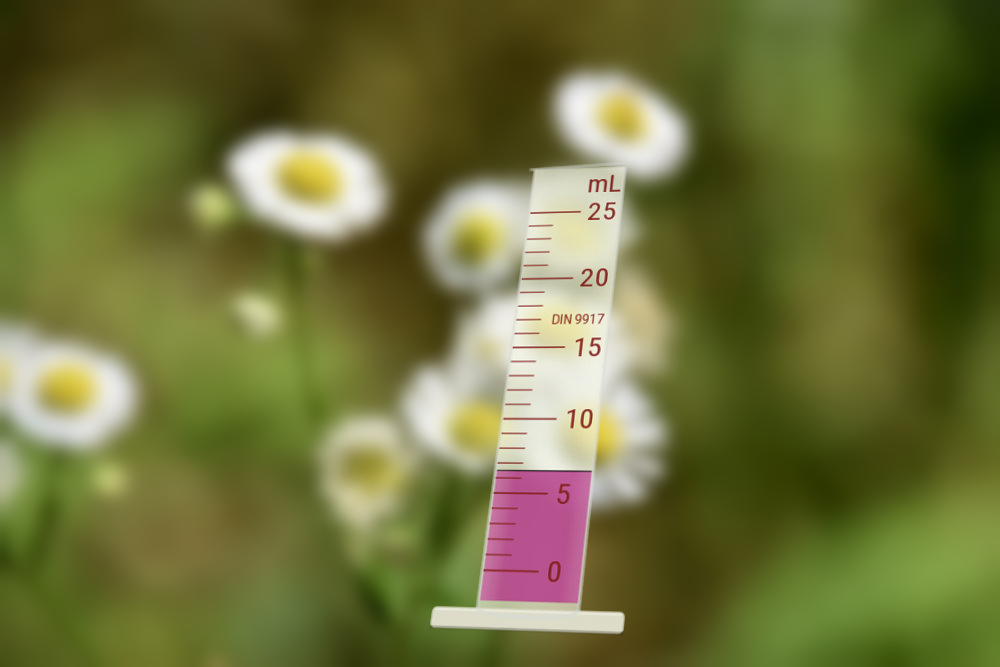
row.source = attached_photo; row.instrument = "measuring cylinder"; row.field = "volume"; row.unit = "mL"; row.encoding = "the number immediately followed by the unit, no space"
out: 6.5mL
